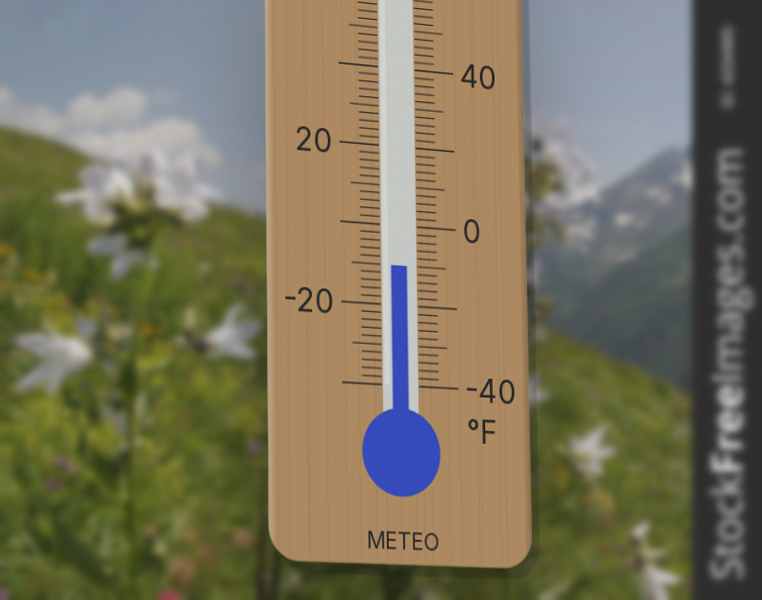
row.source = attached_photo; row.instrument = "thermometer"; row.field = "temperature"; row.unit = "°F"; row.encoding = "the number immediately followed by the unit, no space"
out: -10°F
